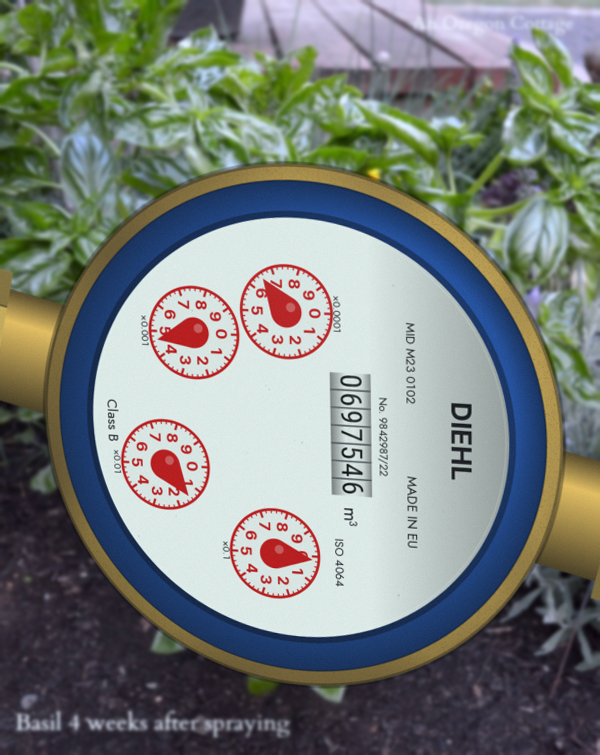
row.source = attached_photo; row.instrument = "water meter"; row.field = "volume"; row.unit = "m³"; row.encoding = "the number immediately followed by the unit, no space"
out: 697546.0146m³
